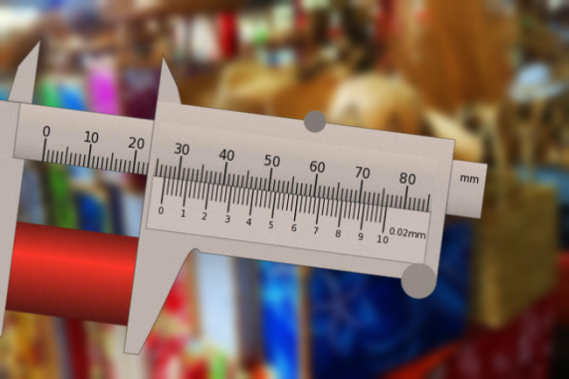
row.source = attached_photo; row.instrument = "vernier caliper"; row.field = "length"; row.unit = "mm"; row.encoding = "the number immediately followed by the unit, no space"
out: 27.0mm
